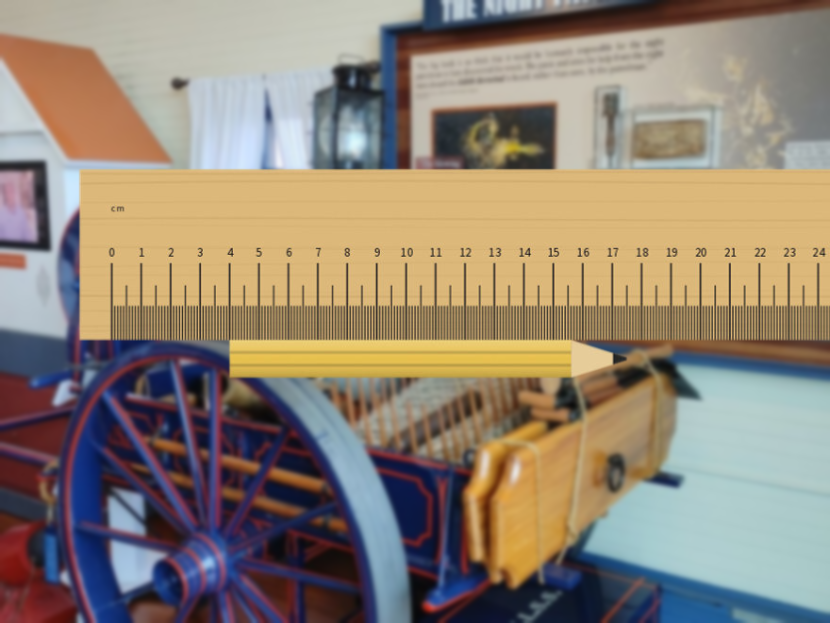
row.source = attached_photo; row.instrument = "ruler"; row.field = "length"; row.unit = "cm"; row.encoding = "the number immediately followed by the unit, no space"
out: 13.5cm
